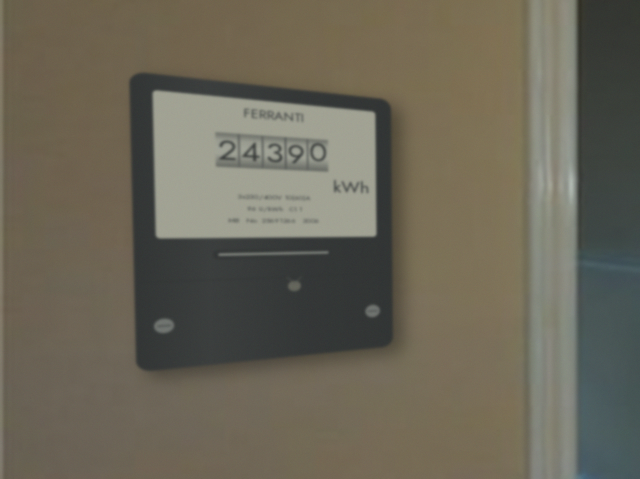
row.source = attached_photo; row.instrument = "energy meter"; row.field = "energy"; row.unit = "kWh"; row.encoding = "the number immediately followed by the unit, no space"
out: 24390kWh
